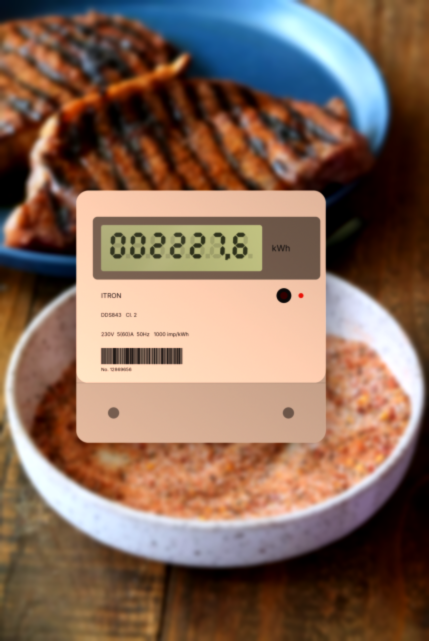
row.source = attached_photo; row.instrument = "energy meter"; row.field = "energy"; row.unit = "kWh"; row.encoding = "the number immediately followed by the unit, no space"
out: 2227.6kWh
